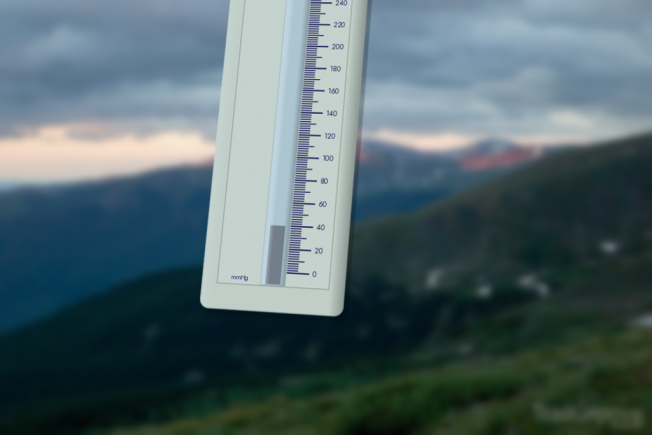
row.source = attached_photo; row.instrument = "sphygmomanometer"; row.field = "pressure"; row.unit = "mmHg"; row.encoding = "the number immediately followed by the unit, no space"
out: 40mmHg
